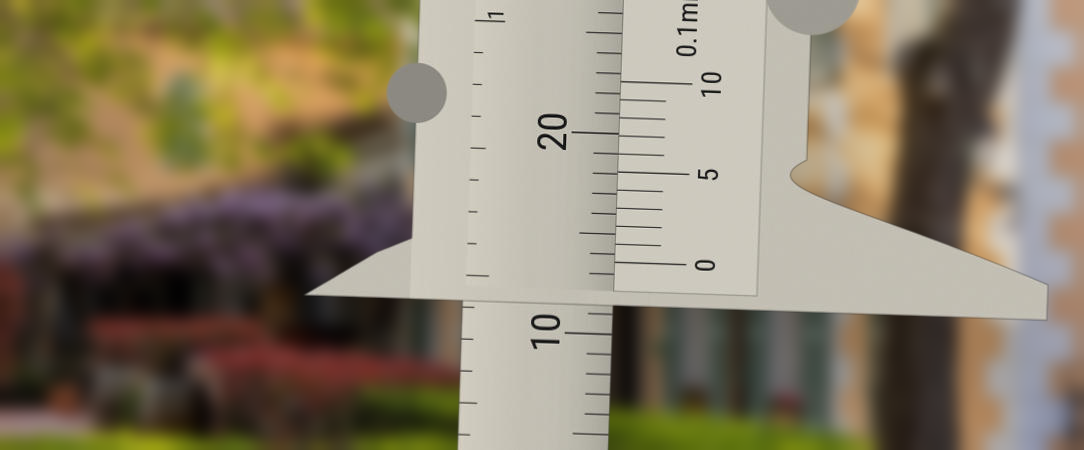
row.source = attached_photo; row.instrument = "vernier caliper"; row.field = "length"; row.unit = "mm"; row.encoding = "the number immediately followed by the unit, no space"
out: 13.6mm
